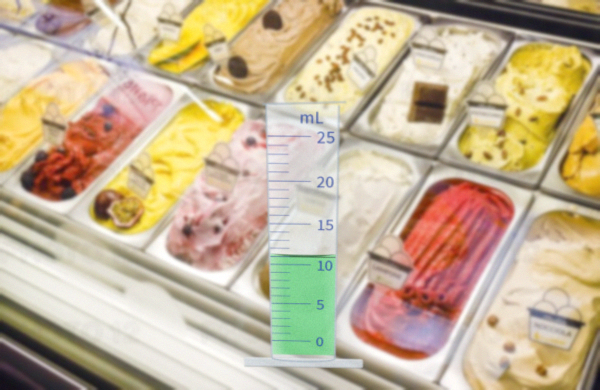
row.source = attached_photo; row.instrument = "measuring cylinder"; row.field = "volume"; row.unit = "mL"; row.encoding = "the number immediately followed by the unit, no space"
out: 11mL
